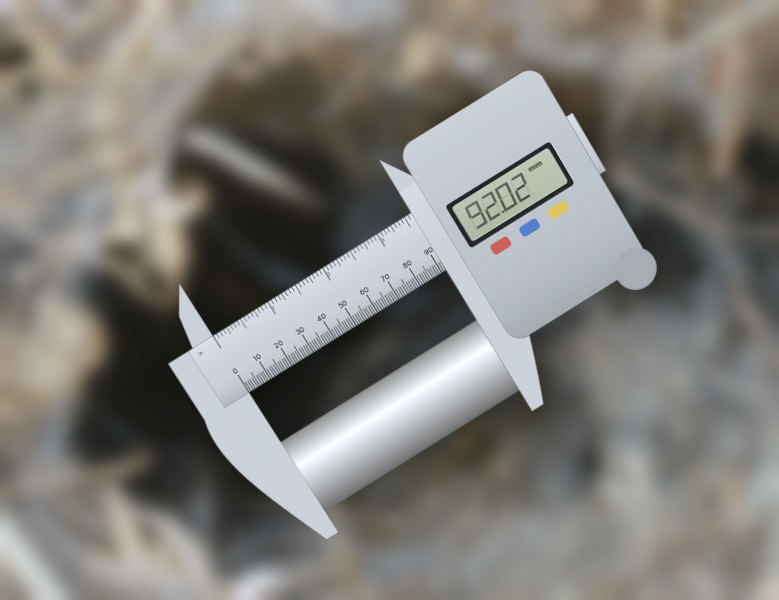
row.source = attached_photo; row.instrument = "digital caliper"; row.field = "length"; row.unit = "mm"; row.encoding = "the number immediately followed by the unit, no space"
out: 92.02mm
